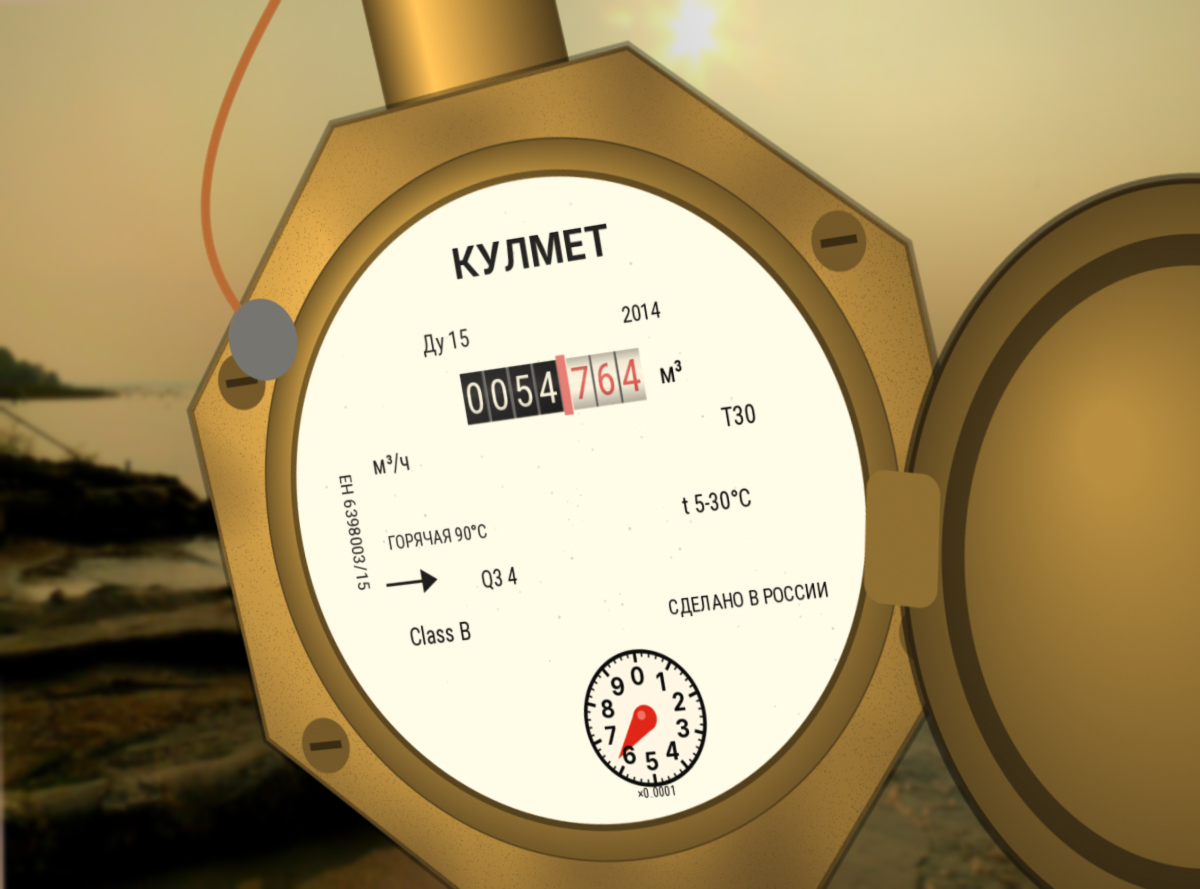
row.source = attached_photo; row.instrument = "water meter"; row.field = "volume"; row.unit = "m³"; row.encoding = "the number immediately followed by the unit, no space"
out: 54.7646m³
